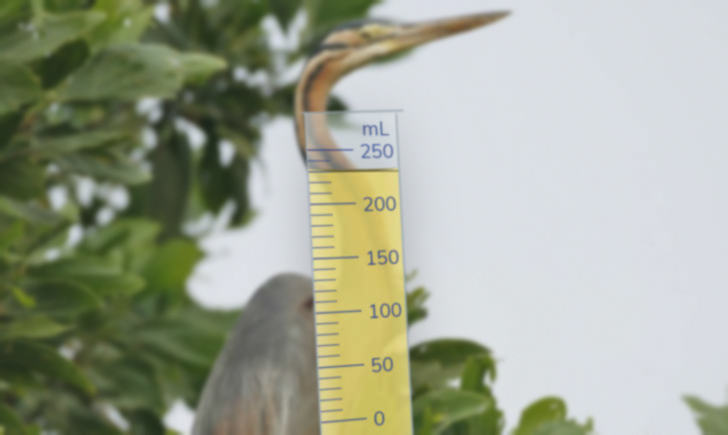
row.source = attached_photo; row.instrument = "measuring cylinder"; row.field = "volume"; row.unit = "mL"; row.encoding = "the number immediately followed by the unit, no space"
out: 230mL
